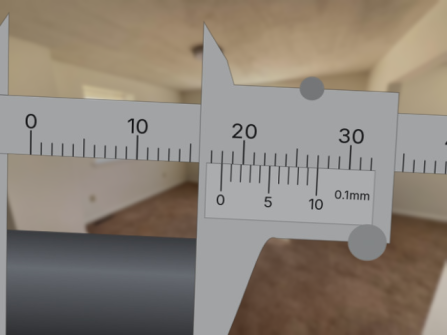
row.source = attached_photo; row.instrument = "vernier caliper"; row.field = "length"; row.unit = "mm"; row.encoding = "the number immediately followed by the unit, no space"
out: 18.0mm
